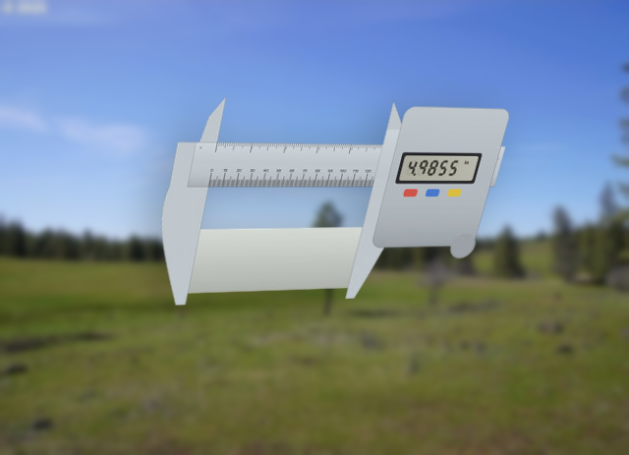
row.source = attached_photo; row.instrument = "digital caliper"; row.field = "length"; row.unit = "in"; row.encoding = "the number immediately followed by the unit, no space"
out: 4.9855in
